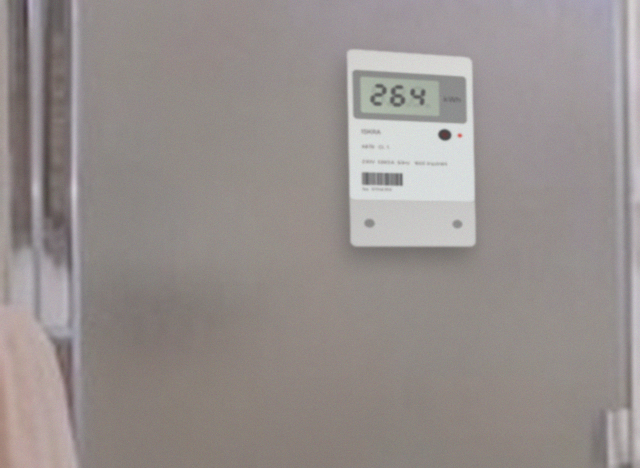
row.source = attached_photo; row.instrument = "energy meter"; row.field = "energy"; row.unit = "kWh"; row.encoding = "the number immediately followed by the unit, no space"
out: 264kWh
